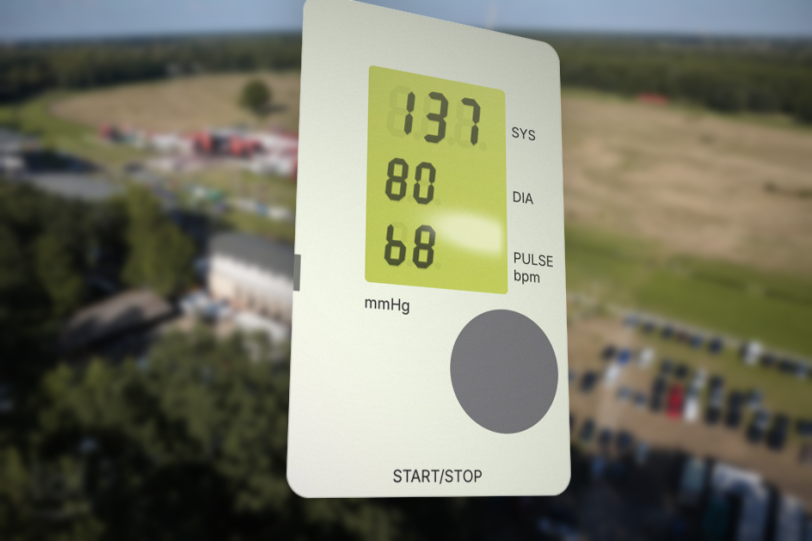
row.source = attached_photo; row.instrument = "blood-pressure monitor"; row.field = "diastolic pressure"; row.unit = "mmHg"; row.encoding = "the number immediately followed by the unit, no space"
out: 80mmHg
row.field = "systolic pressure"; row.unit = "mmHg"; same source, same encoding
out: 137mmHg
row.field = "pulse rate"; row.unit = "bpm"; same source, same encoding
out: 68bpm
